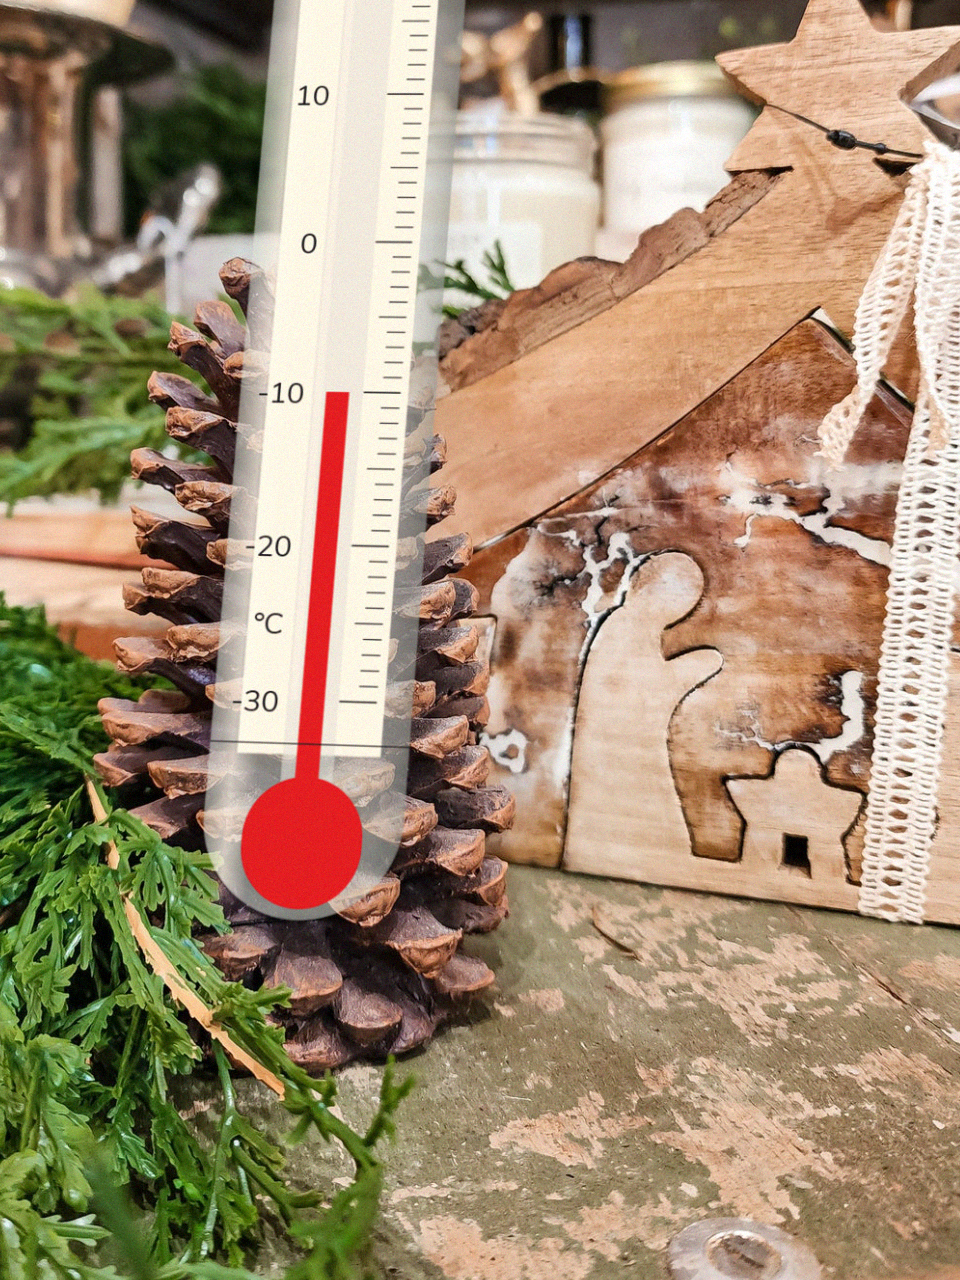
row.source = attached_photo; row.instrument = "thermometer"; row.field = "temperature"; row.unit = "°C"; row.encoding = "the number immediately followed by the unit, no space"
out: -10°C
